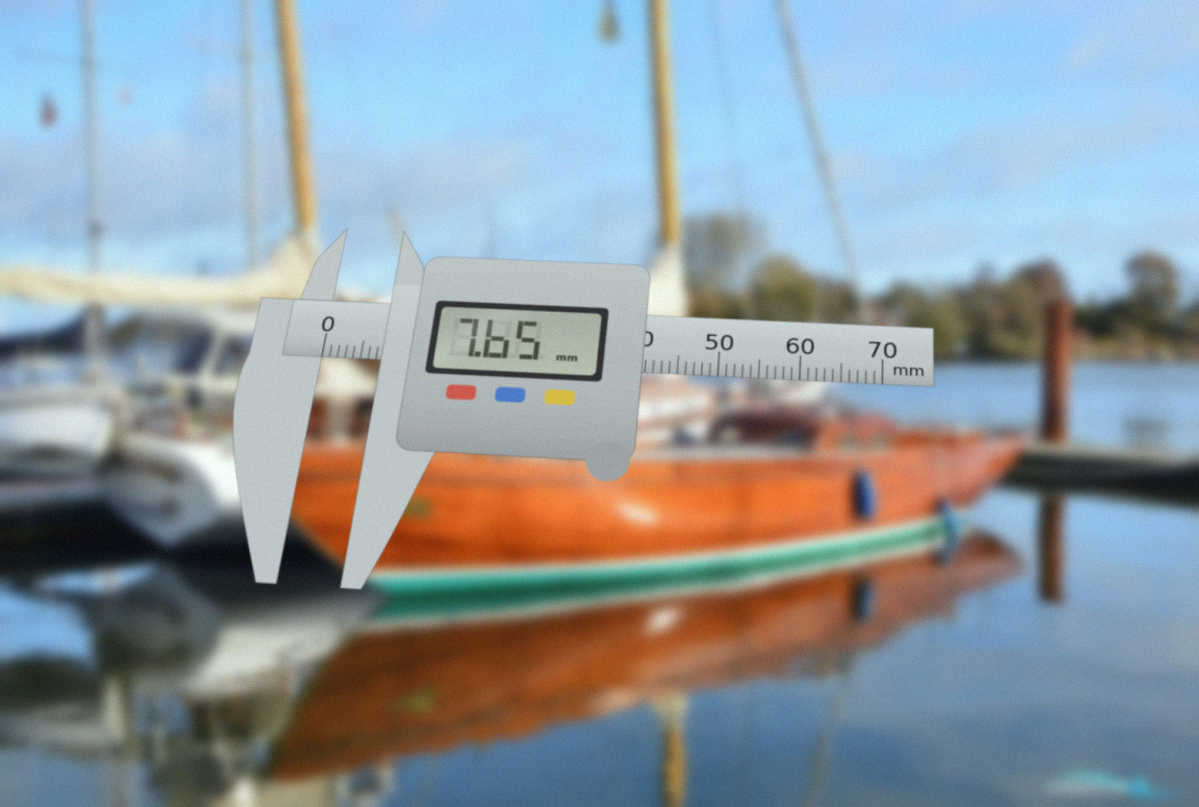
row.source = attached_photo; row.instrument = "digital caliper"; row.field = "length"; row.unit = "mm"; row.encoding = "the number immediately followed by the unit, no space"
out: 7.65mm
